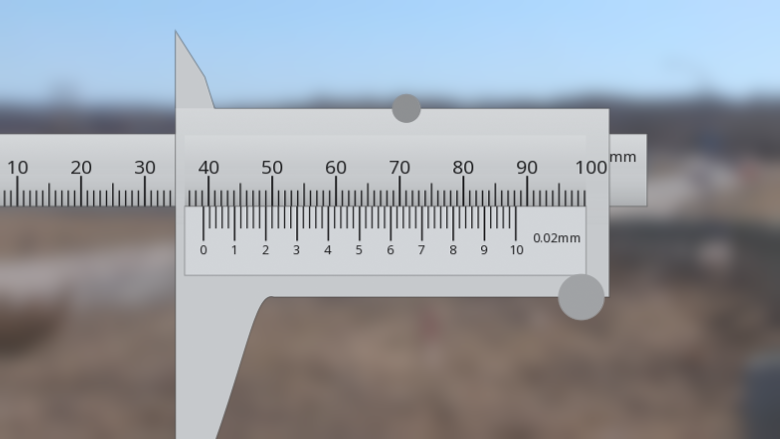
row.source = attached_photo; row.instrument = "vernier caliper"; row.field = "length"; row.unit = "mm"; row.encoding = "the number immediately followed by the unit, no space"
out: 39.2mm
